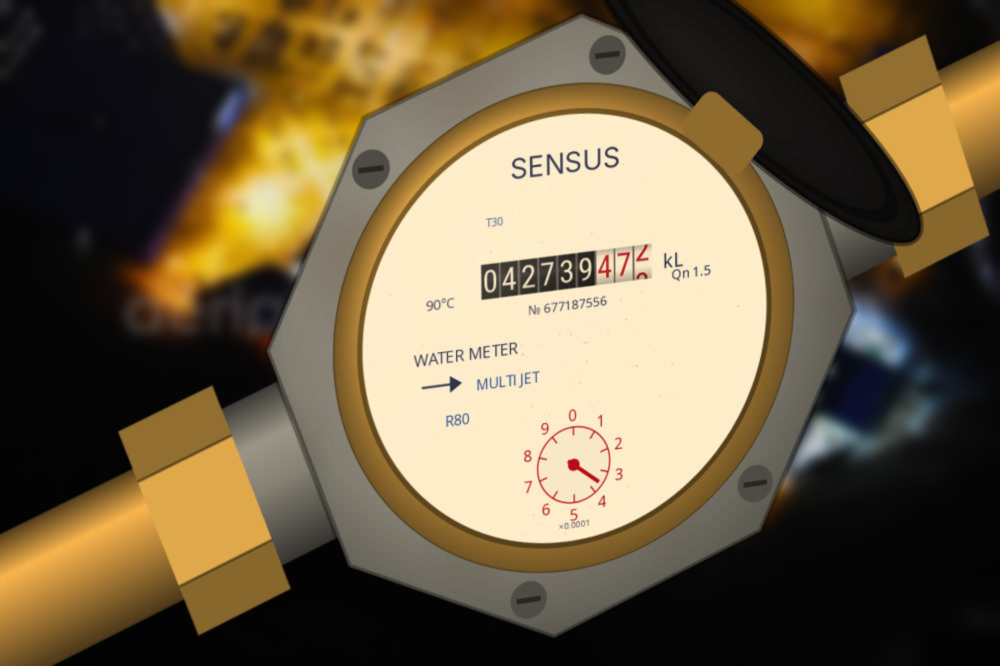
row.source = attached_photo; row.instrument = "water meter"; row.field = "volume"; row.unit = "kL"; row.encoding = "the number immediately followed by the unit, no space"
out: 42739.4723kL
